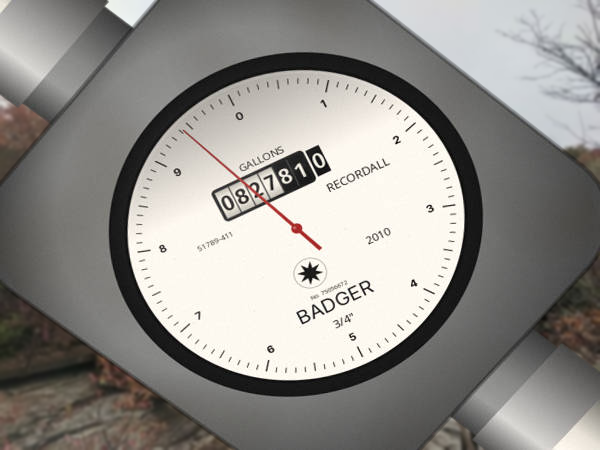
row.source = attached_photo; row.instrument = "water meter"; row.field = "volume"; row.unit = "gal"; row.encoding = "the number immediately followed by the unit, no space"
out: 827809.4gal
